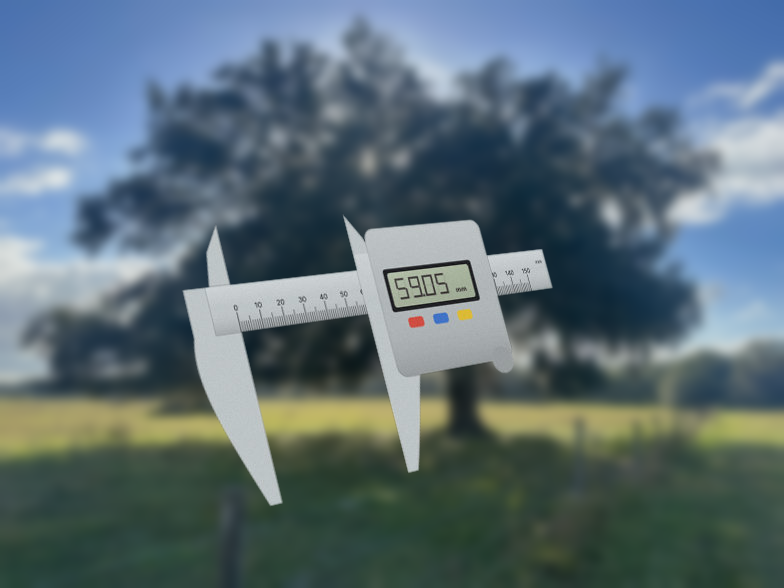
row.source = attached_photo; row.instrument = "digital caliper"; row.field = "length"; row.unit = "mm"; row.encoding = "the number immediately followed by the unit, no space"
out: 59.05mm
